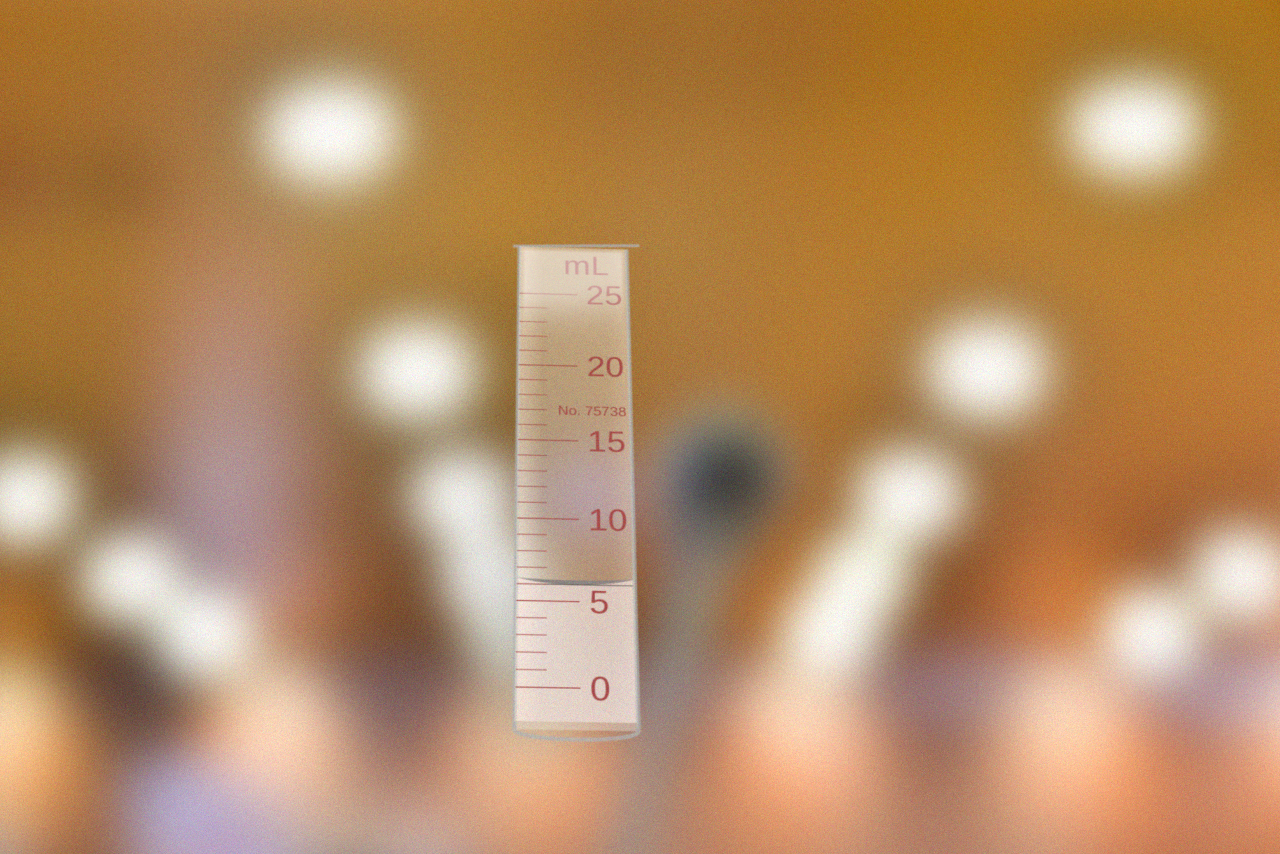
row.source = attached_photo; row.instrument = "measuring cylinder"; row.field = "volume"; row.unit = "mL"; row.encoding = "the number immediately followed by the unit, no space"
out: 6mL
